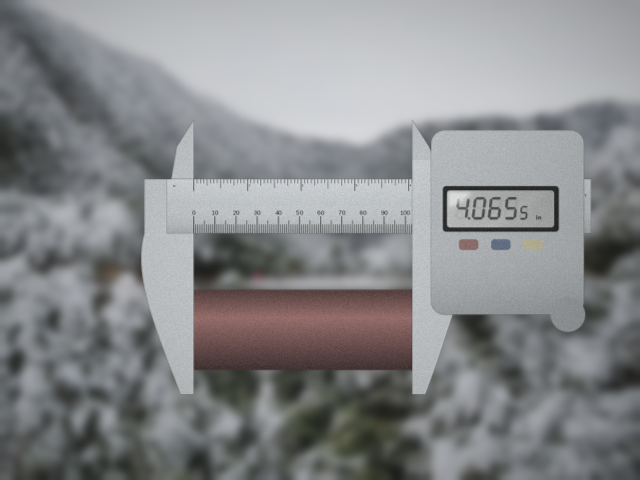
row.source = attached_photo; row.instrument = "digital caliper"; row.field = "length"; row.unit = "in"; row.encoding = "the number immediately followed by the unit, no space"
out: 4.0655in
